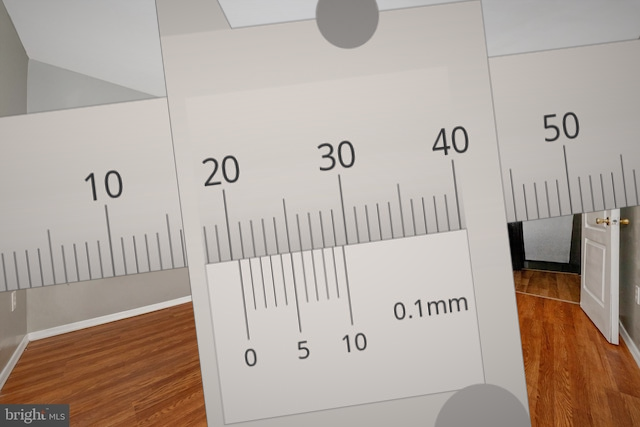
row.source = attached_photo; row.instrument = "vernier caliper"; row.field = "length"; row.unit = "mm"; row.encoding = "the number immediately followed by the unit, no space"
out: 20.6mm
